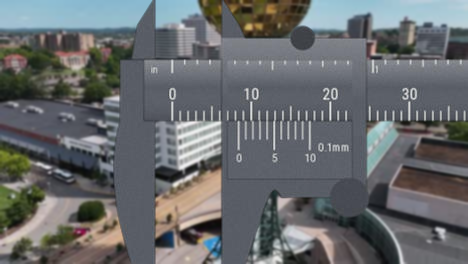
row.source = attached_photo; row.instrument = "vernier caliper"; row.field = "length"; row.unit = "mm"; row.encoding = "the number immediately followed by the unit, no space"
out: 8.4mm
